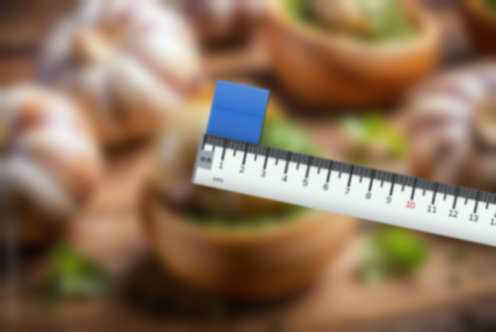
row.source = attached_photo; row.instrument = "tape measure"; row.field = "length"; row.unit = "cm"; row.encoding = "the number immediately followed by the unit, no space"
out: 2.5cm
